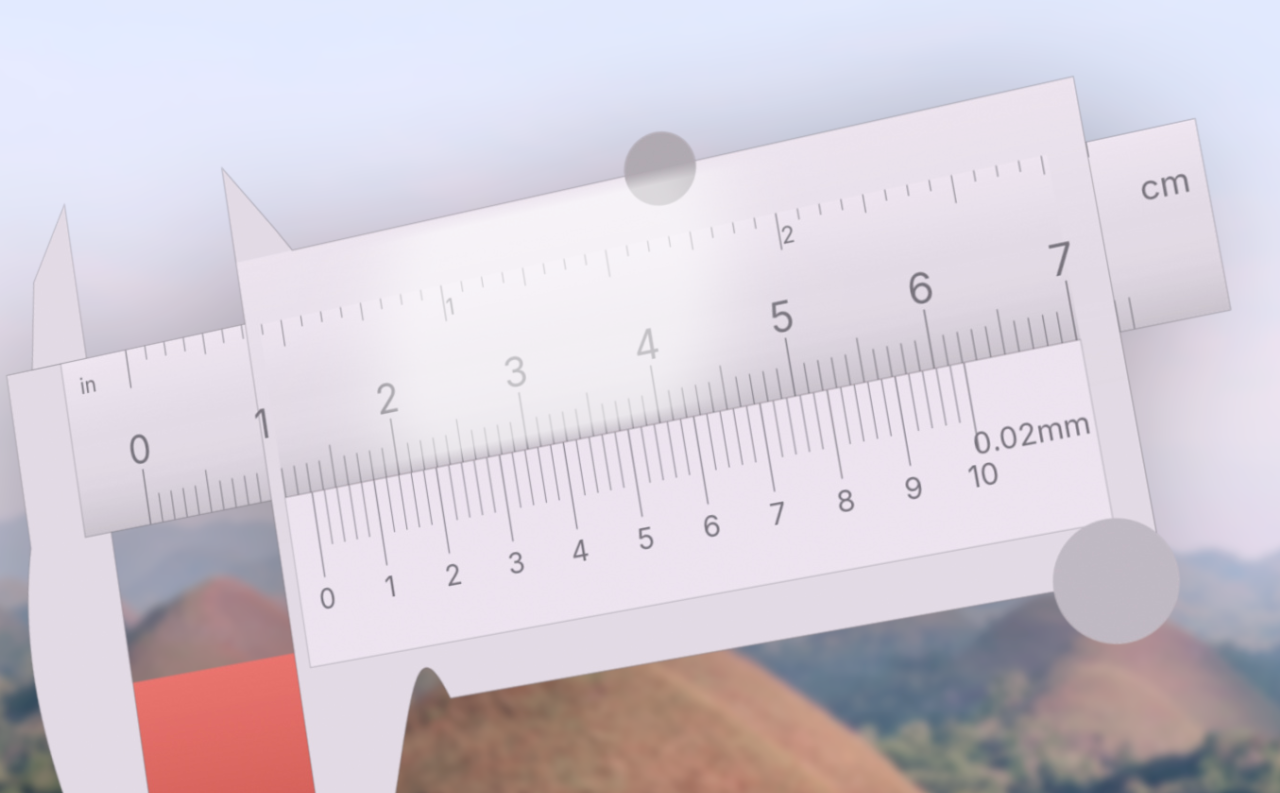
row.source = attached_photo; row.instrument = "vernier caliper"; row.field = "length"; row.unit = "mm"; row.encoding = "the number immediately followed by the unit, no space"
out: 13.1mm
